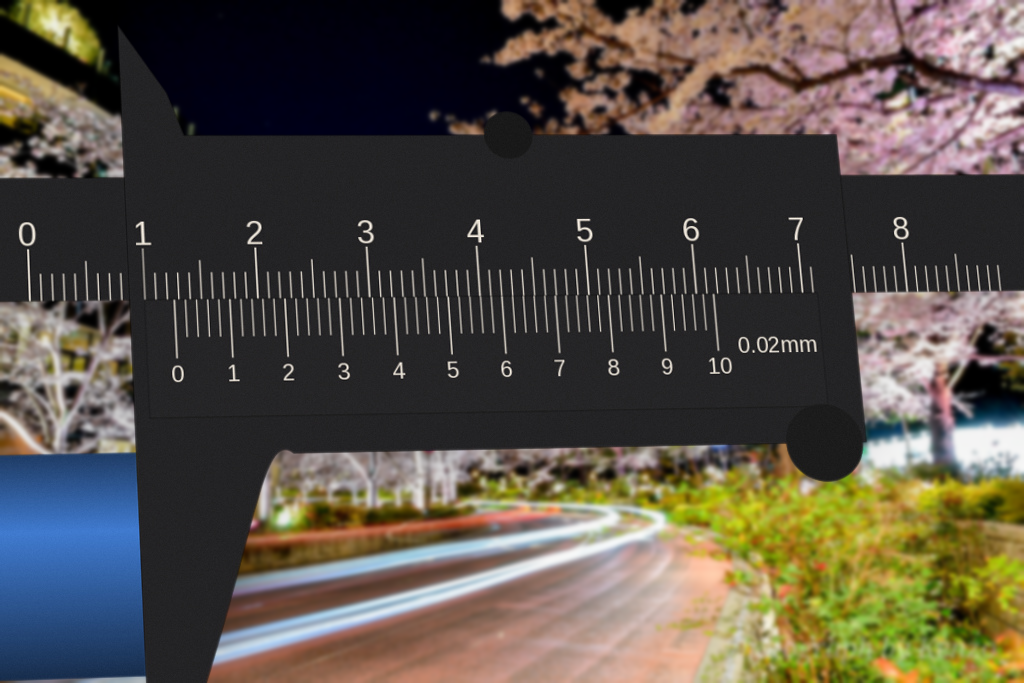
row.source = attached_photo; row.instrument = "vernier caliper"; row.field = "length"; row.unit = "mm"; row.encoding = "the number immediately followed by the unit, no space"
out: 12.6mm
